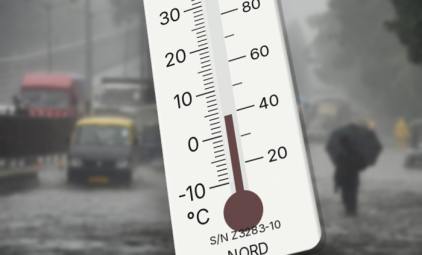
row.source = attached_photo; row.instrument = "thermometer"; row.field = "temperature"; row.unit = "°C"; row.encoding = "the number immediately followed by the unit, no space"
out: 4°C
